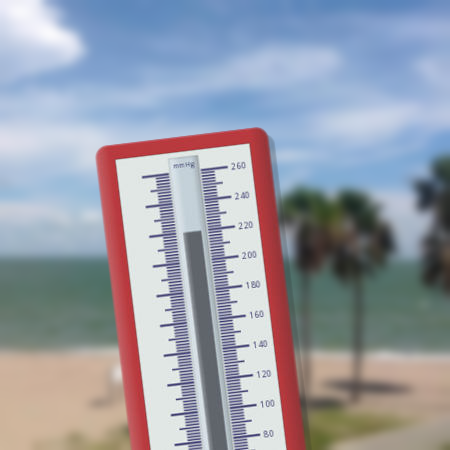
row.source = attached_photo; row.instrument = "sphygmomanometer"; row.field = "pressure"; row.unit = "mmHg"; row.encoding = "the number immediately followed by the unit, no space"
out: 220mmHg
